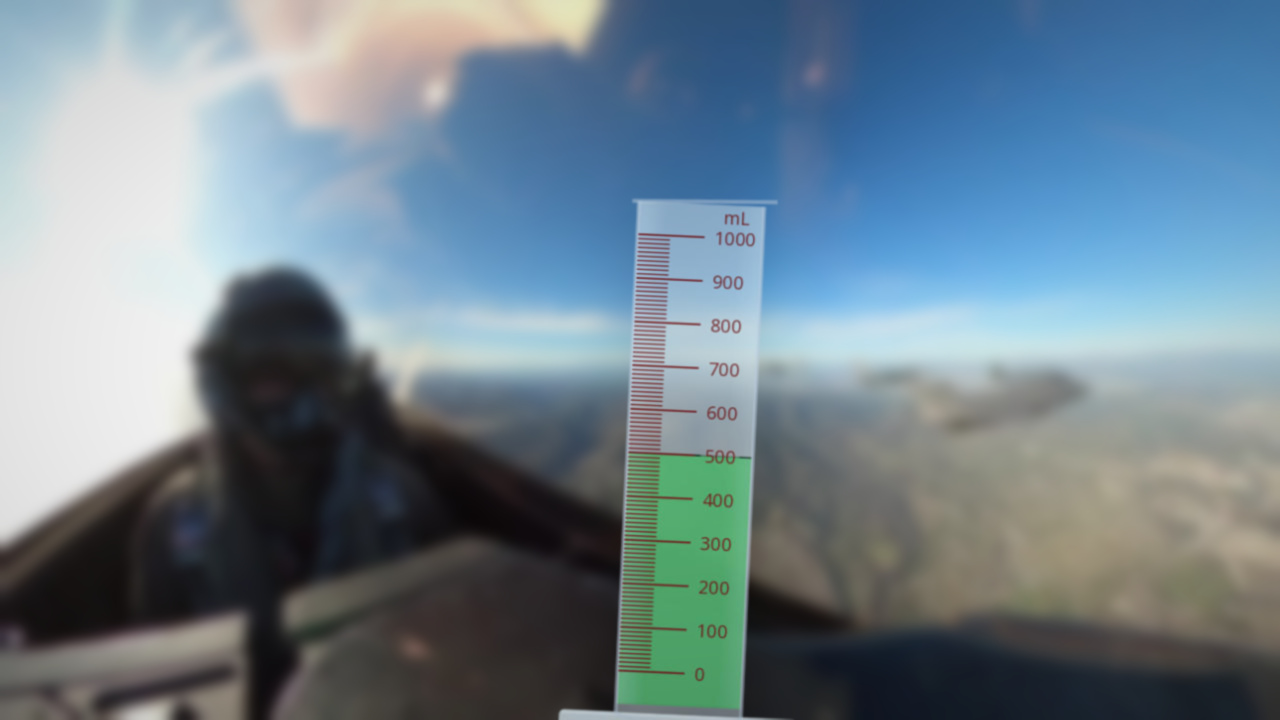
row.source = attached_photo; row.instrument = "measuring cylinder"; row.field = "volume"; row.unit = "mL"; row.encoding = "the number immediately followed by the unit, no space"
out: 500mL
